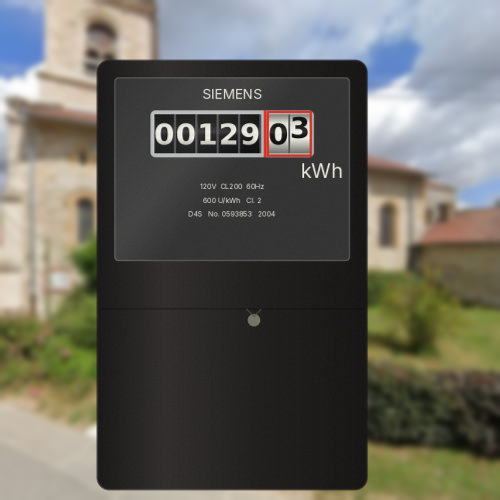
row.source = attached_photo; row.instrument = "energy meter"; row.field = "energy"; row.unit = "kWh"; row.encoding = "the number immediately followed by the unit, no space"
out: 129.03kWh
